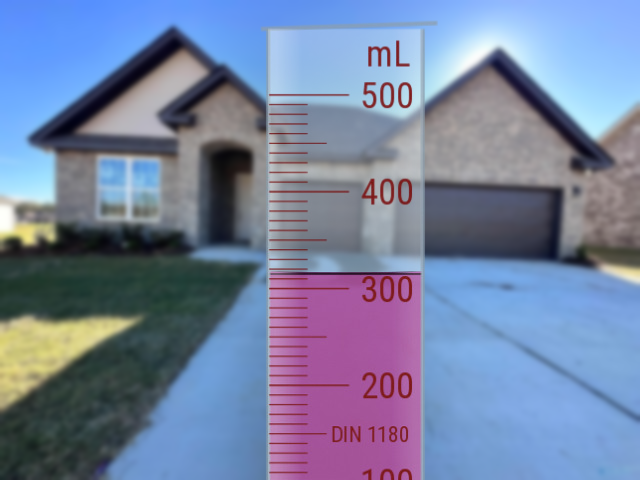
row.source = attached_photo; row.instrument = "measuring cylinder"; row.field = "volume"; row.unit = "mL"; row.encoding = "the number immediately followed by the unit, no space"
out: 315mL
